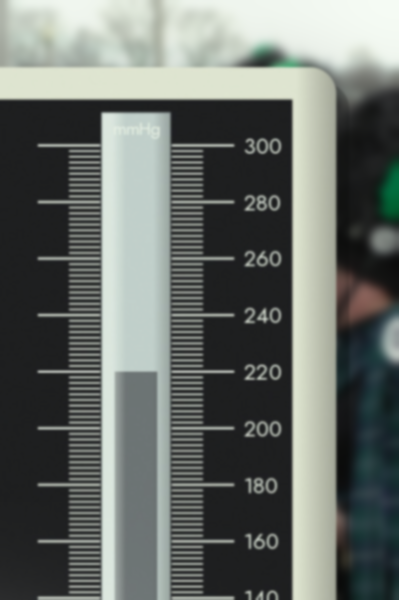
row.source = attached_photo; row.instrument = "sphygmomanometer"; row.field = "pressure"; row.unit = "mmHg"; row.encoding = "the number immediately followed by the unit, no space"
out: 220mmHg
